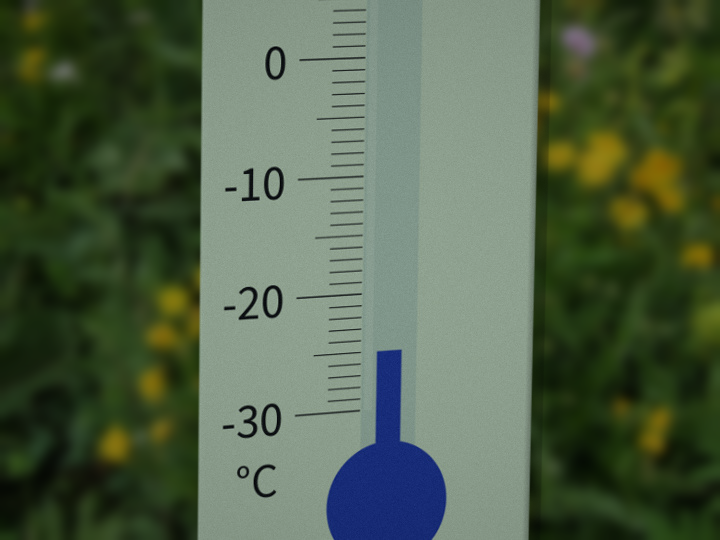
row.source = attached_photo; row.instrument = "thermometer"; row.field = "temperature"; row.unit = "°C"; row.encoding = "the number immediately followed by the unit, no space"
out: -25°C
